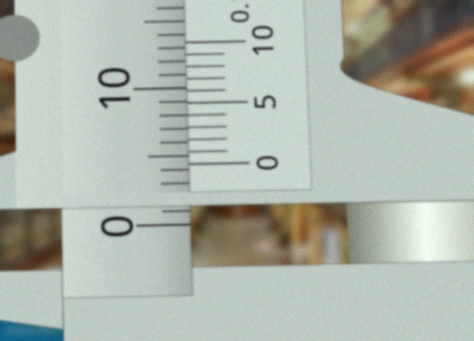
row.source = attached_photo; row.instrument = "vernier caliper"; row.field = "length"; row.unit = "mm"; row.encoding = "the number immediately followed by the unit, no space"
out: 4.4mm
